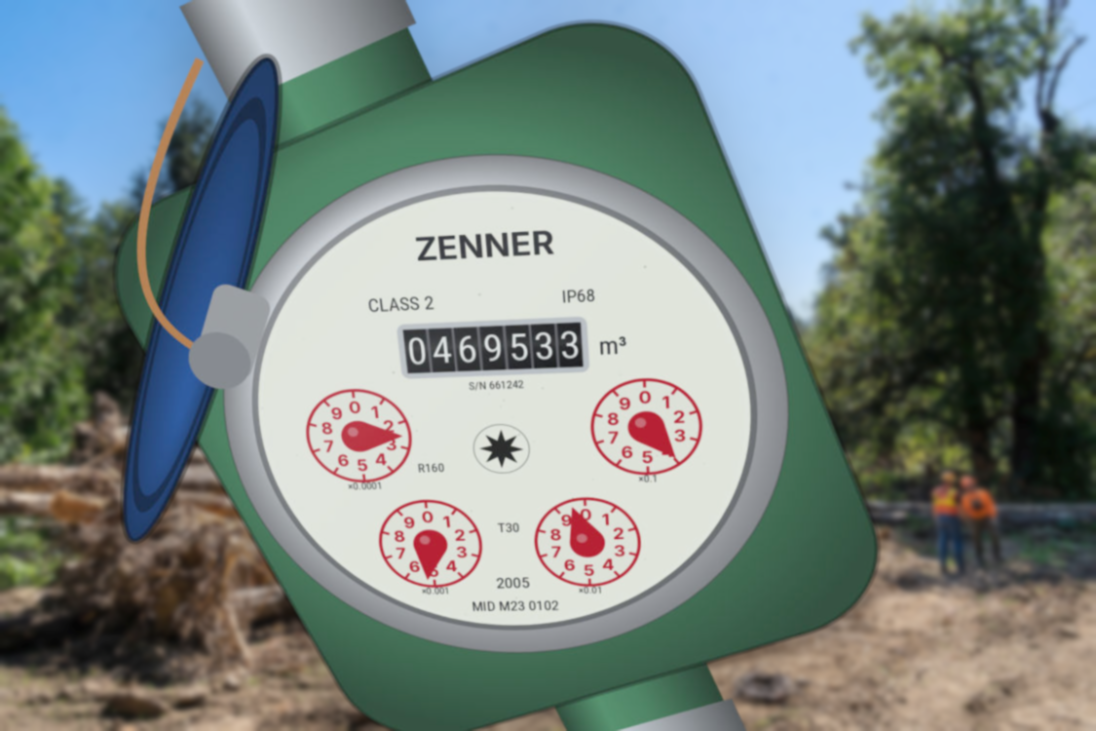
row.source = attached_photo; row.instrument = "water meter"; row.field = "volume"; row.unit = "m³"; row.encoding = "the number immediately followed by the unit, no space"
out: 469533.3952m³
